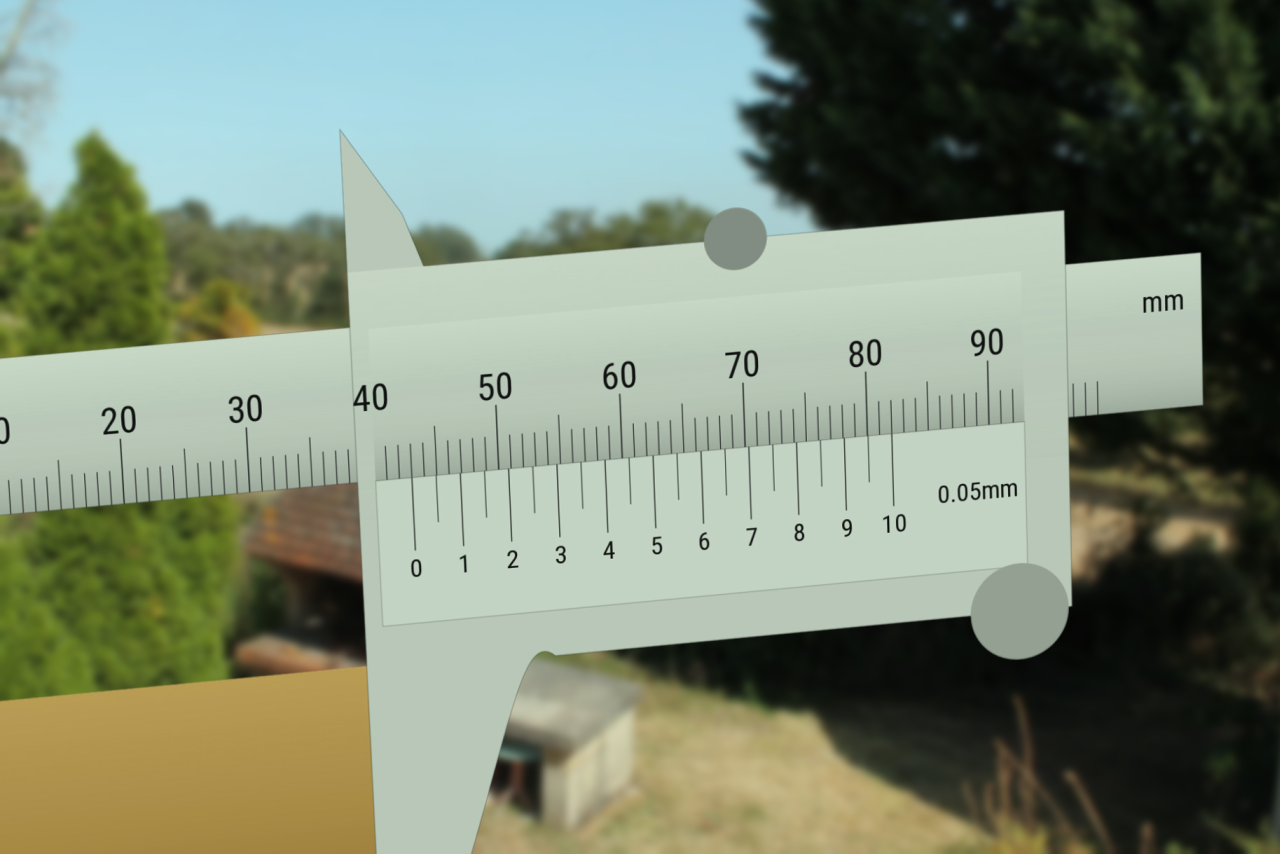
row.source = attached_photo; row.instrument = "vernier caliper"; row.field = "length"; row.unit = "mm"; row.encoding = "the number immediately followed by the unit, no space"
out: 43.0mm
